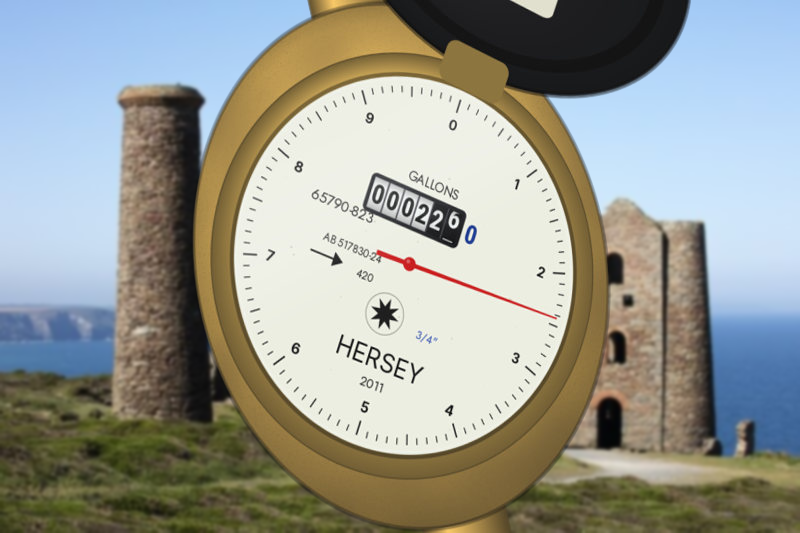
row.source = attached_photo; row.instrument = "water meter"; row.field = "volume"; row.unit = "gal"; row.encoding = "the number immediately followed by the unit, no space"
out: 2262.4gal
